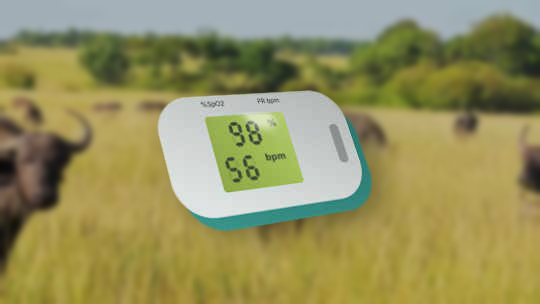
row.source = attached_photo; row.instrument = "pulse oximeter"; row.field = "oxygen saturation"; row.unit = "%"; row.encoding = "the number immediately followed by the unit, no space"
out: 98%
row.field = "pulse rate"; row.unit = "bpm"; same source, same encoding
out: 56bpm
